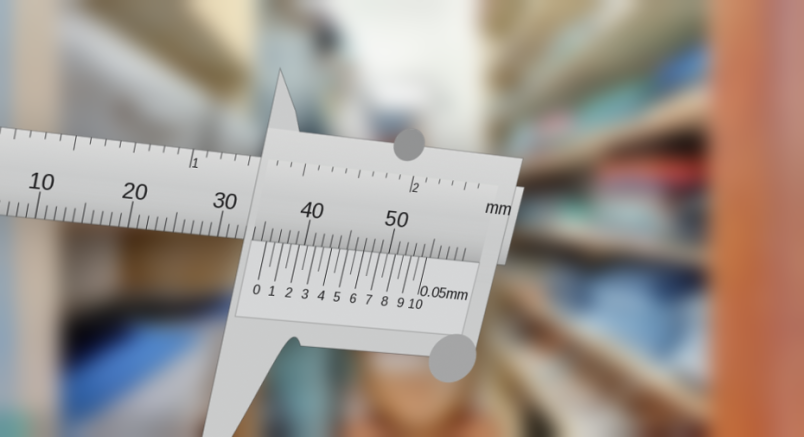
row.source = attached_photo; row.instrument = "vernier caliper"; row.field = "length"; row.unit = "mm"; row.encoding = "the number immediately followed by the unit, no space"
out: 35.6mm
